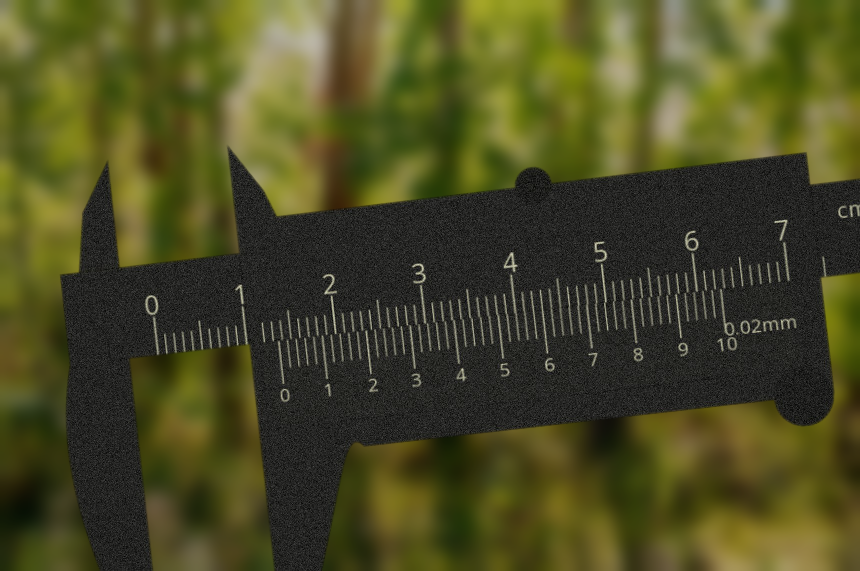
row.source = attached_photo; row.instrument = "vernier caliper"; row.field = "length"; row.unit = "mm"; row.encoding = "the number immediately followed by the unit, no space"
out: 13.6mm
